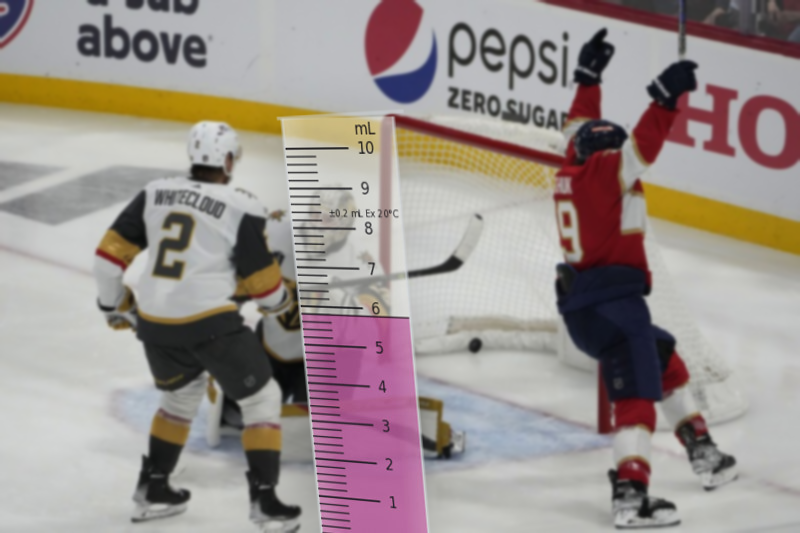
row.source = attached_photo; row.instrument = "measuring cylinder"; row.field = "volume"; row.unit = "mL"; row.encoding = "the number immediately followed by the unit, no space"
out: 5.8mL
